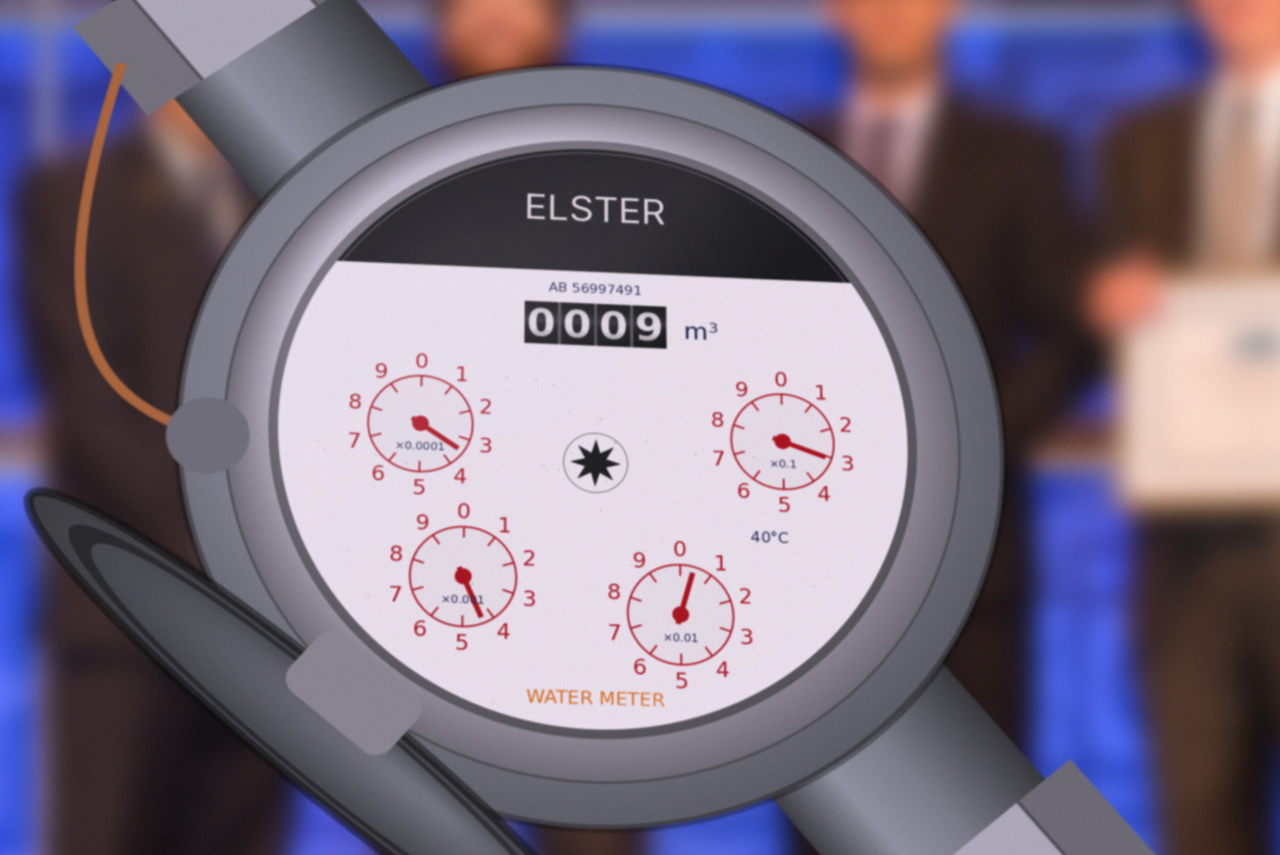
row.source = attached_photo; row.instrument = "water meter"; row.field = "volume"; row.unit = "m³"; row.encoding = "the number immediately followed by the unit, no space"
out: 9.3043m³
